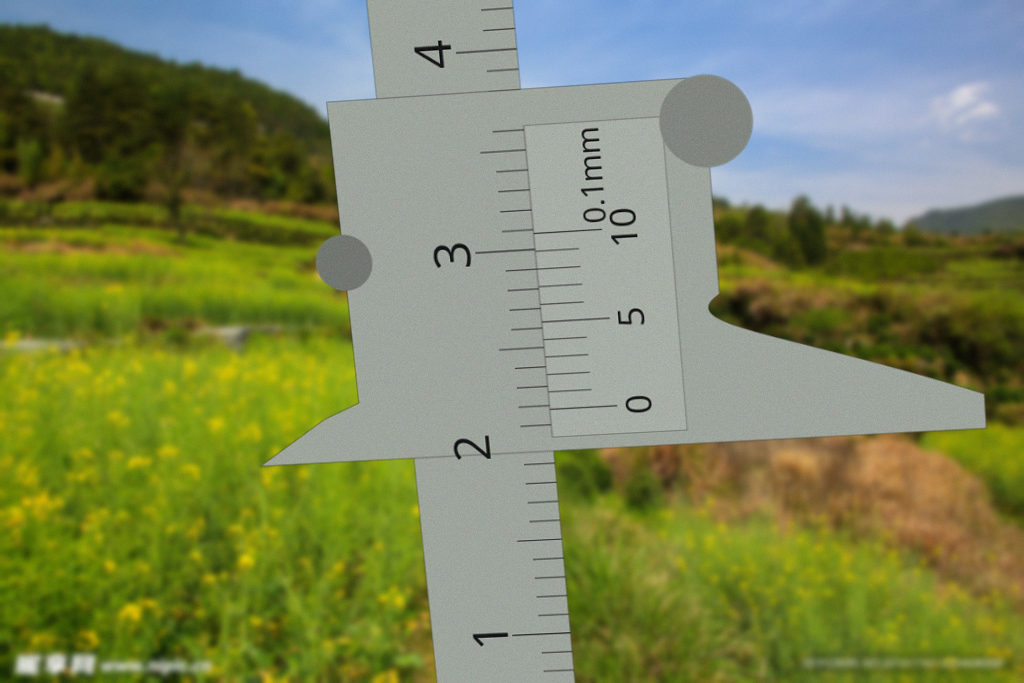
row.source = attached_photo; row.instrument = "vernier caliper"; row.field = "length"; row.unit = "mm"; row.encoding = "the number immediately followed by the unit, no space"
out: 21.8mm
